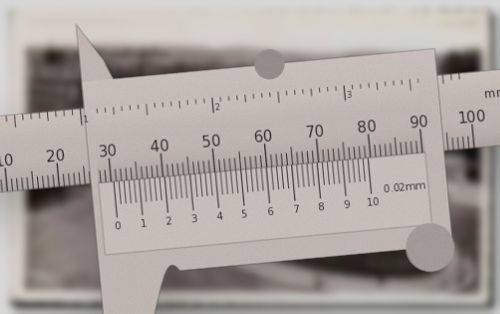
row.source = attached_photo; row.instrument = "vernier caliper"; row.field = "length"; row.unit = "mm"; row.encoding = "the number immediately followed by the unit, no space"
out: 30.5mm
